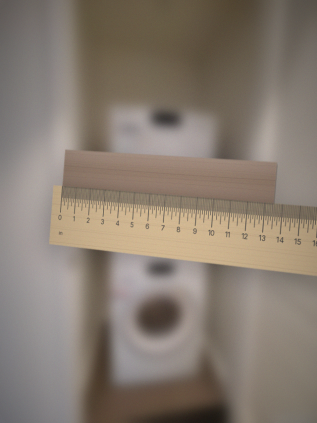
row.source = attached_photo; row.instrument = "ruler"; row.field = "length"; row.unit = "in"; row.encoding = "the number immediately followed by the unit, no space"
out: 13.5in
